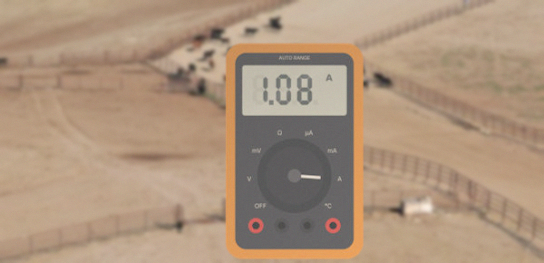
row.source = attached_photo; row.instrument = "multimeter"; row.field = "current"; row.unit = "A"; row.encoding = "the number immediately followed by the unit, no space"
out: 1.08A
